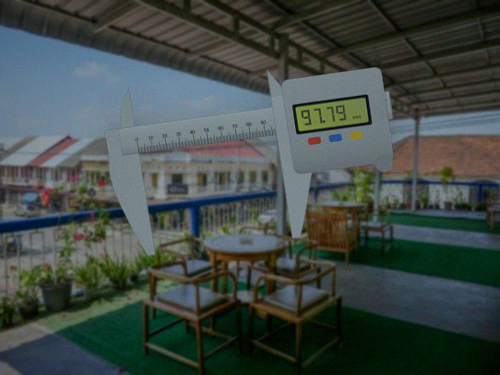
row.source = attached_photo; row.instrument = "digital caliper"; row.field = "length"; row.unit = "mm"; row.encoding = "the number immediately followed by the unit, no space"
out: 97.79mm
